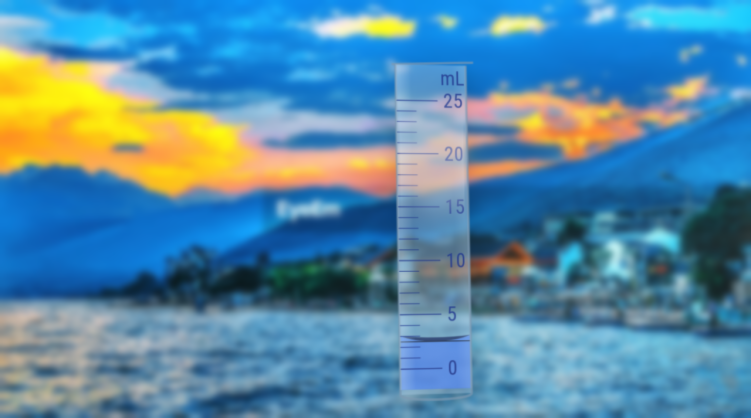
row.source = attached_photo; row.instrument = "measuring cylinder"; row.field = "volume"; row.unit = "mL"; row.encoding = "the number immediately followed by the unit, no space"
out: 2.5mL
